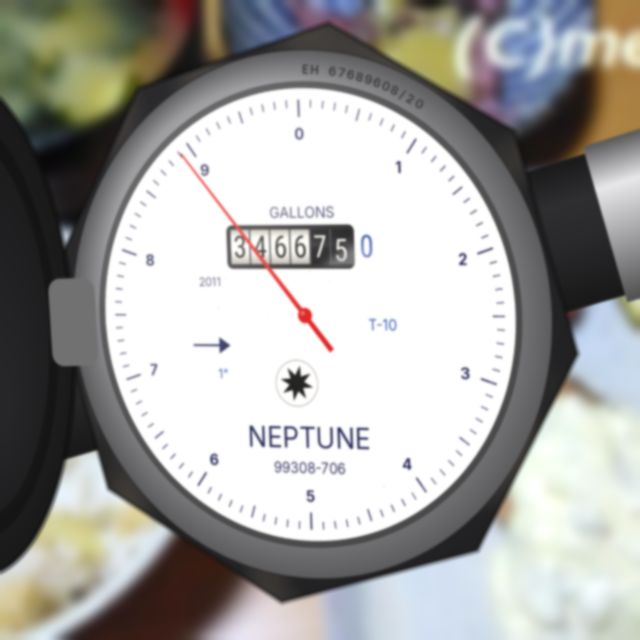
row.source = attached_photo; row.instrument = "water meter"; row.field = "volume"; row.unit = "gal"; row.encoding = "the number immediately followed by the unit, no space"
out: 3466748.9gal
